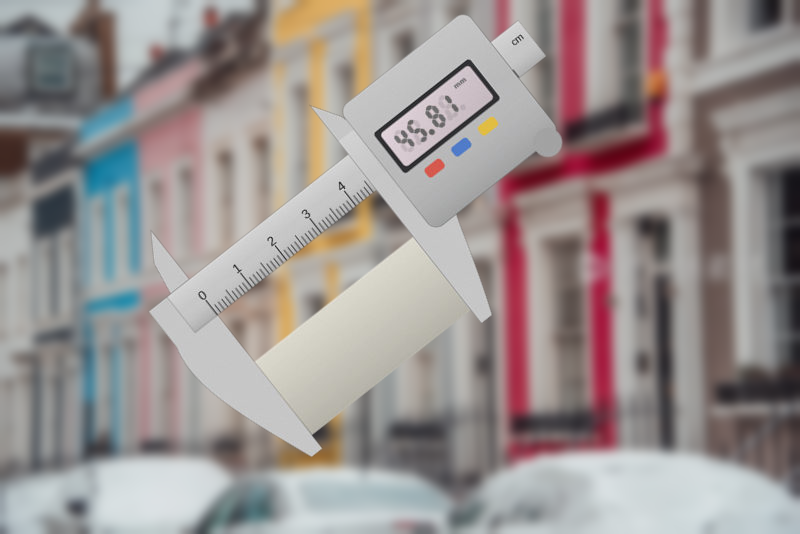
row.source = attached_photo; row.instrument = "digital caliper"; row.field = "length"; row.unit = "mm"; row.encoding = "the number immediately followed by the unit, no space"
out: 45.81mm
